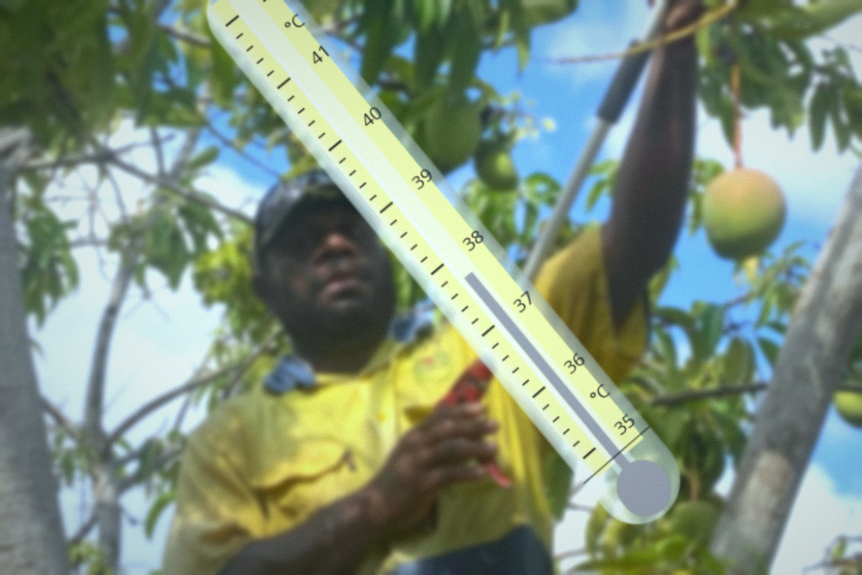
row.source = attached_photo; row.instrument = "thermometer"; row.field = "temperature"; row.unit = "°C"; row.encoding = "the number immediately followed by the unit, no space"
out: 37.7°C
